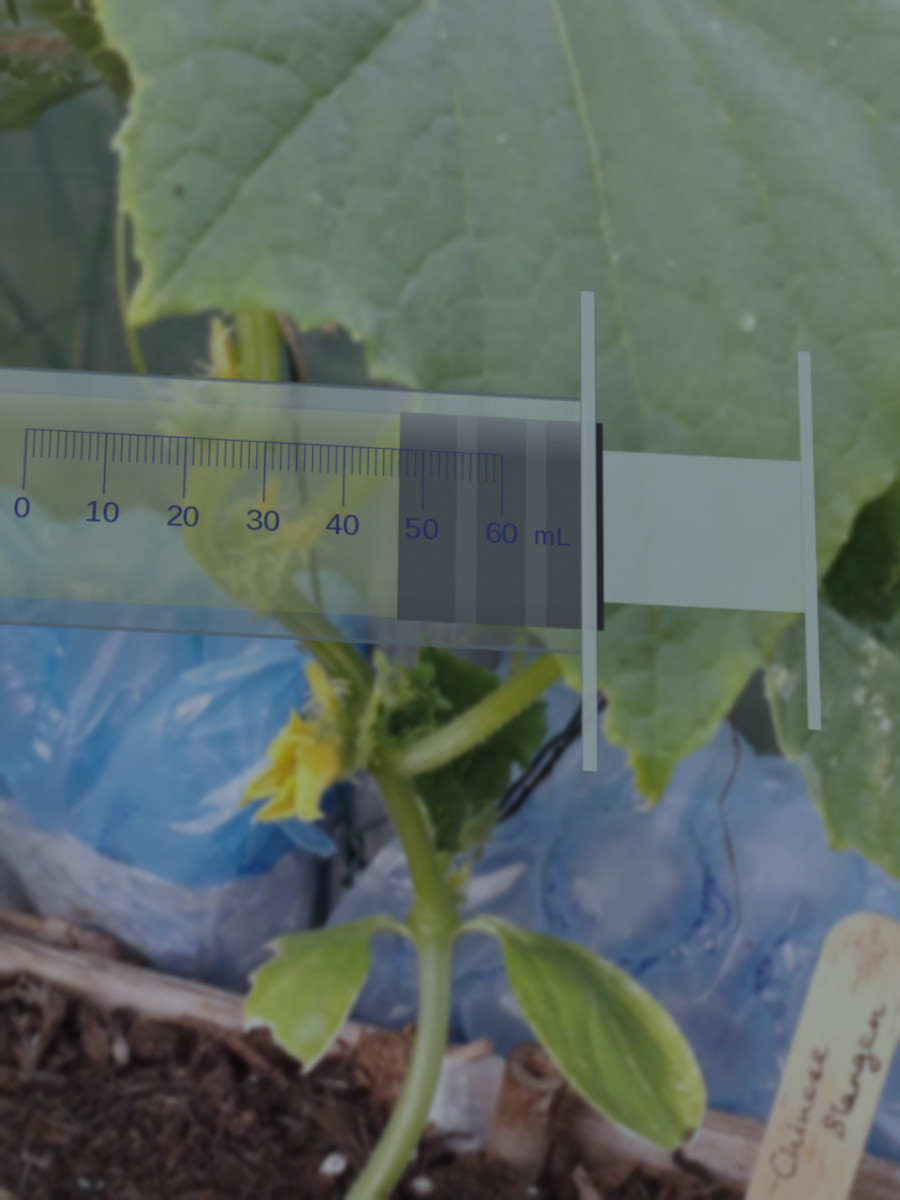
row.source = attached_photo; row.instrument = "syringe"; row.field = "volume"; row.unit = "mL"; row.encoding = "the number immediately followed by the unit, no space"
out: 47mL
